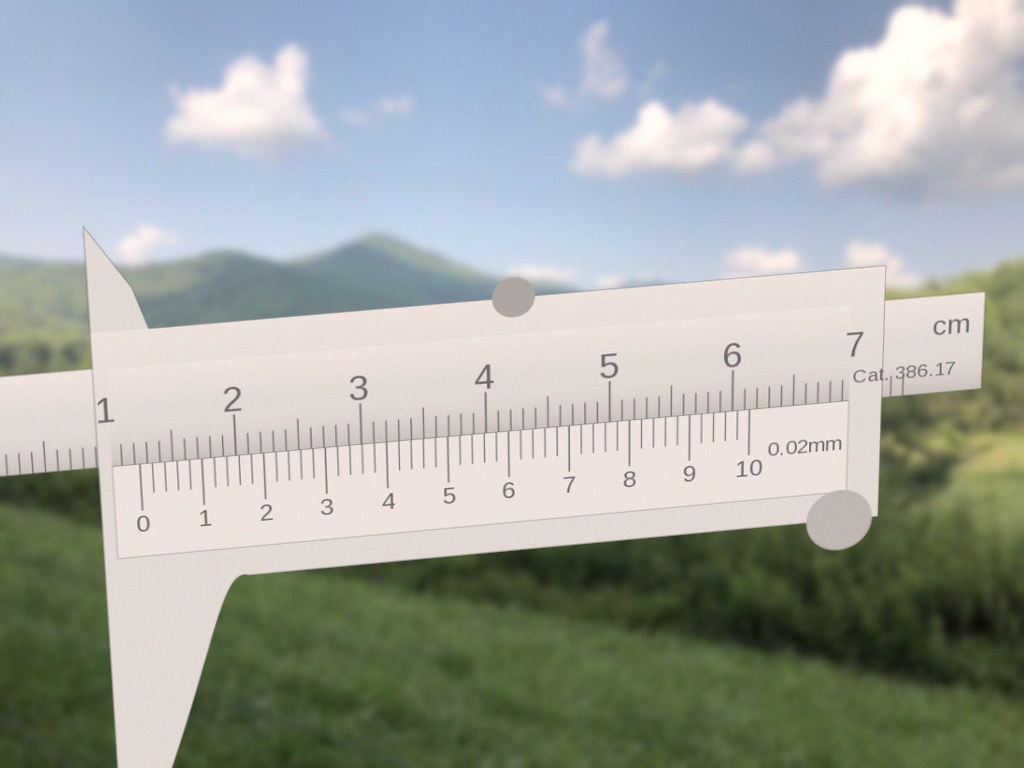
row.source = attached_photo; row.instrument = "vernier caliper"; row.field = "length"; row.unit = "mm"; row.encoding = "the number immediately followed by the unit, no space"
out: 12.4mm
